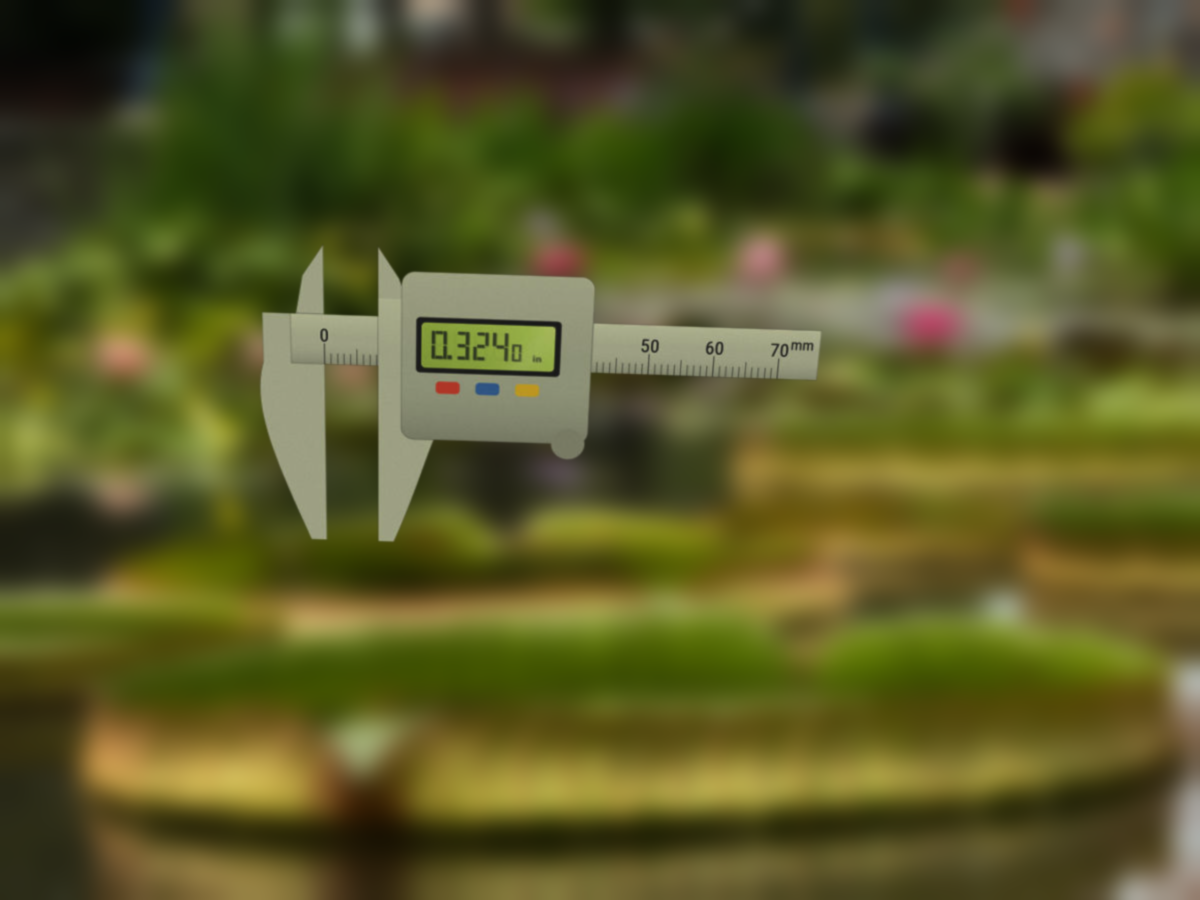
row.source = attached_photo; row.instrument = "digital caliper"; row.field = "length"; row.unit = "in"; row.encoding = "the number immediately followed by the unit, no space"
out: 0.3240in
